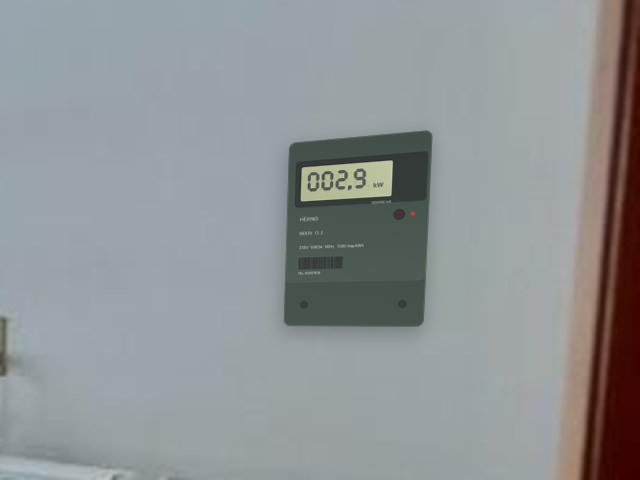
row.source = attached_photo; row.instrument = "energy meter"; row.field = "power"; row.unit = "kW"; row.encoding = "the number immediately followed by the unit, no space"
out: 2.9kW
